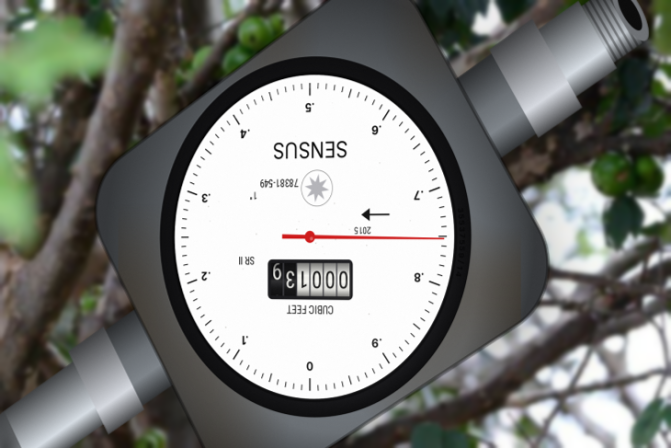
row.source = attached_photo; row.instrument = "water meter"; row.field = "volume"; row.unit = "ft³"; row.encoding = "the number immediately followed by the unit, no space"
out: 138.75ft³
